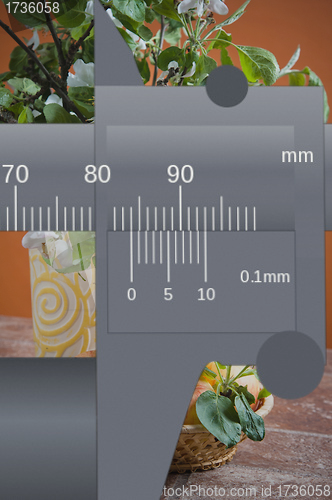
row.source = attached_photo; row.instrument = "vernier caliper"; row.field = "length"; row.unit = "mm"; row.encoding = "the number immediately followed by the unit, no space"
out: 84.0mm
